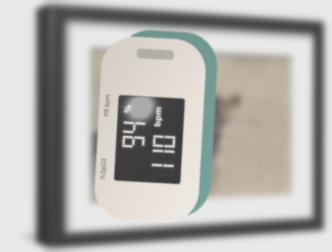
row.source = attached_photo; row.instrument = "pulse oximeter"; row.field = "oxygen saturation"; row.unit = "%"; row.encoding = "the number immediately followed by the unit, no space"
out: 94%
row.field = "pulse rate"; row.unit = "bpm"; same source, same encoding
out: 110bpm
